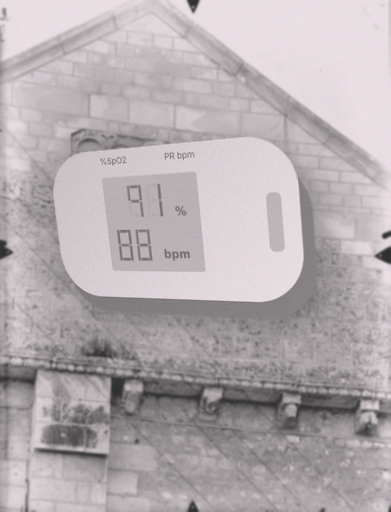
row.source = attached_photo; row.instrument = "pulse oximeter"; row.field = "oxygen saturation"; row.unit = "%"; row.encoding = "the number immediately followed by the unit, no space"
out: 91%
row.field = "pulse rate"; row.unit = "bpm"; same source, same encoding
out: 88bpm
